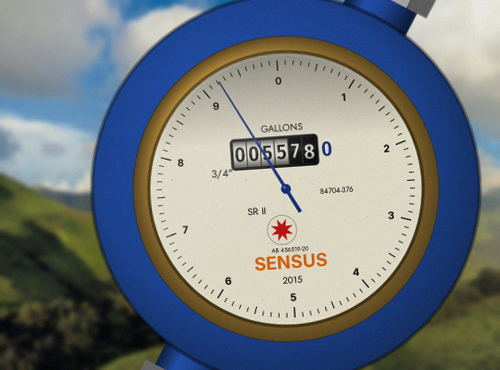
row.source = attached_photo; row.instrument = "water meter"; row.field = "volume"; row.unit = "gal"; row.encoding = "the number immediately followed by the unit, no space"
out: 55779.2gal
